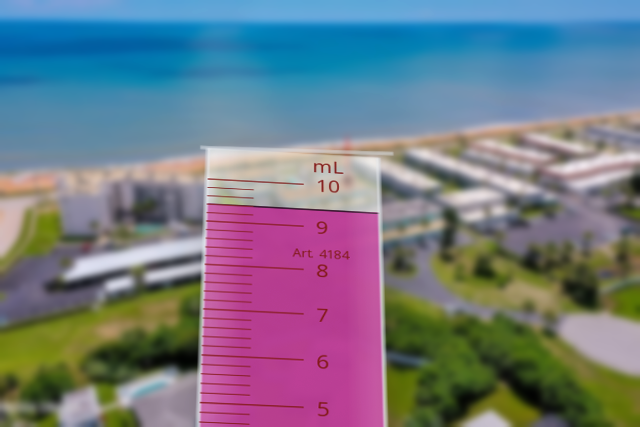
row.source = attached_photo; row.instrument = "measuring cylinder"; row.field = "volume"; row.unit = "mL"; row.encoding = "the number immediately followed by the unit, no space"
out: 9.4mL
